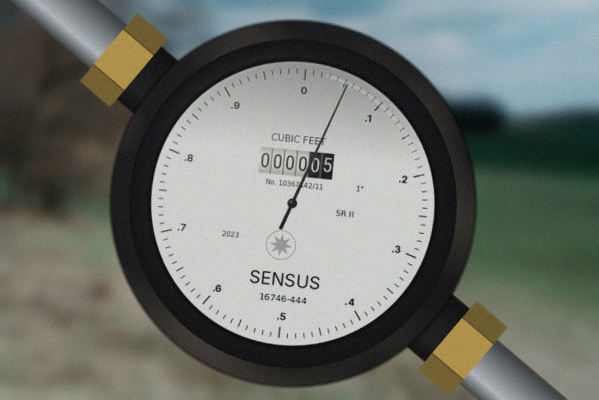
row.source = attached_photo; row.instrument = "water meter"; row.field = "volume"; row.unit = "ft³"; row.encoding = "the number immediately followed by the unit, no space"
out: 5.05ft³
